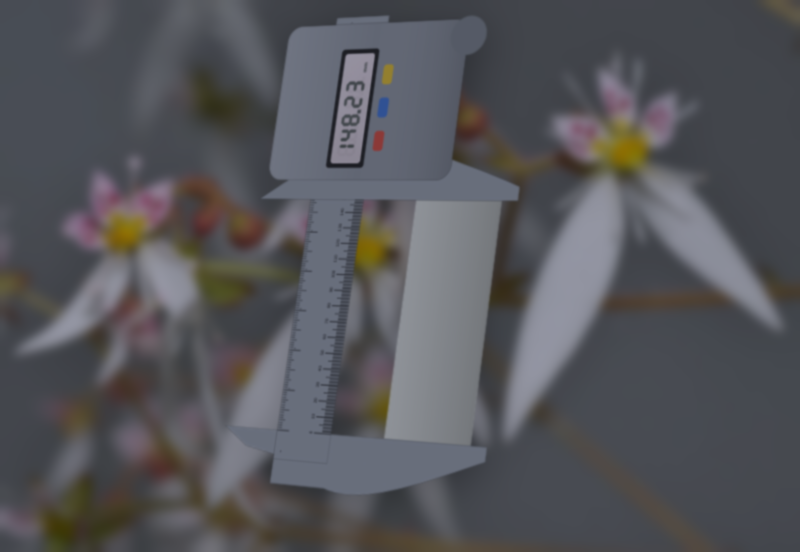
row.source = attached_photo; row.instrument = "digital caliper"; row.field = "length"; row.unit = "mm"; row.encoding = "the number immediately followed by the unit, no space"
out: 148.23mm
